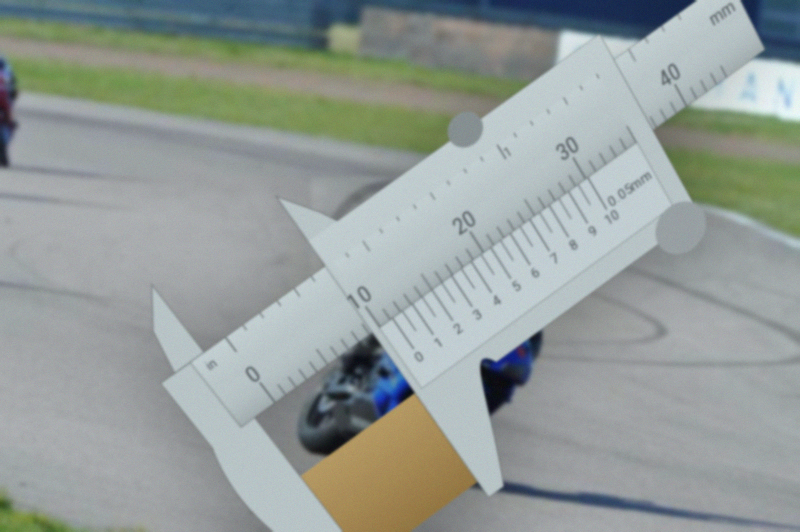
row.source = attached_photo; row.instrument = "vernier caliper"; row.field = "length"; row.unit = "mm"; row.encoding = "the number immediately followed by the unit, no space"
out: 11.2mm
